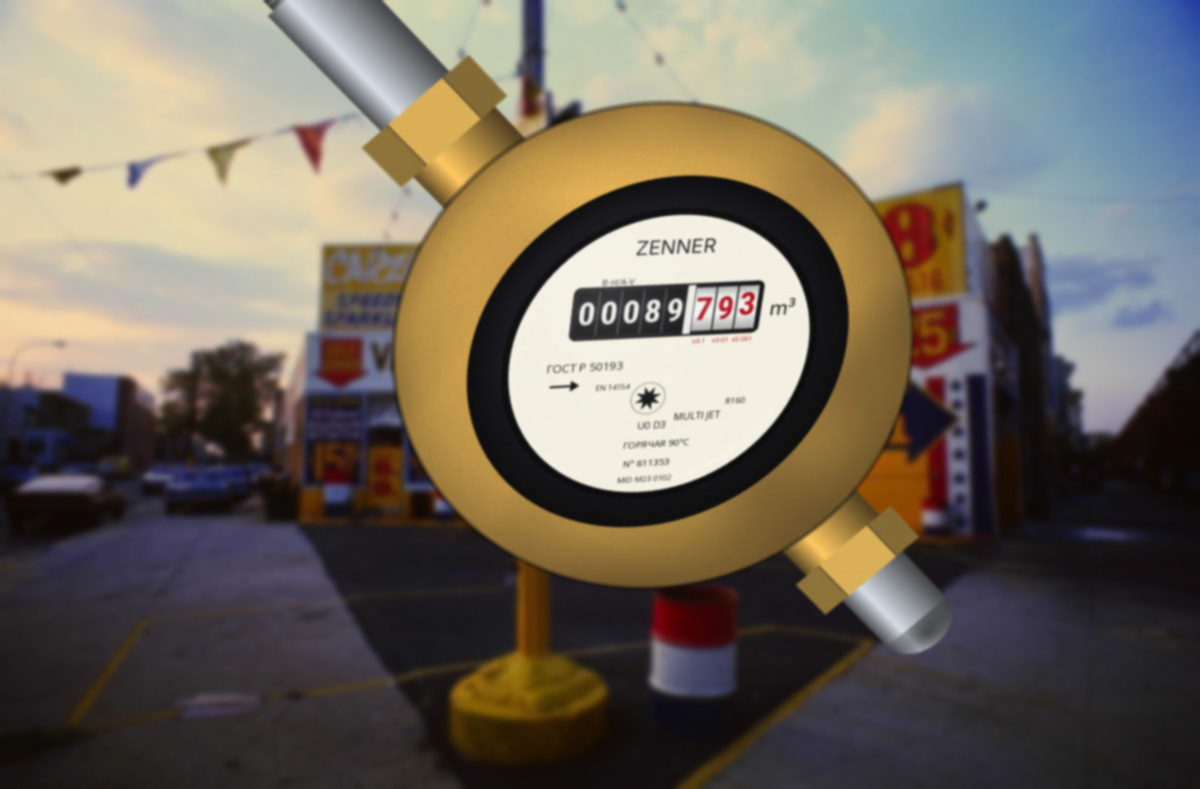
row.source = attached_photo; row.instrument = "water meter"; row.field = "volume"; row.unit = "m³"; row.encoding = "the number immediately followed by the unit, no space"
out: 89.793m³
